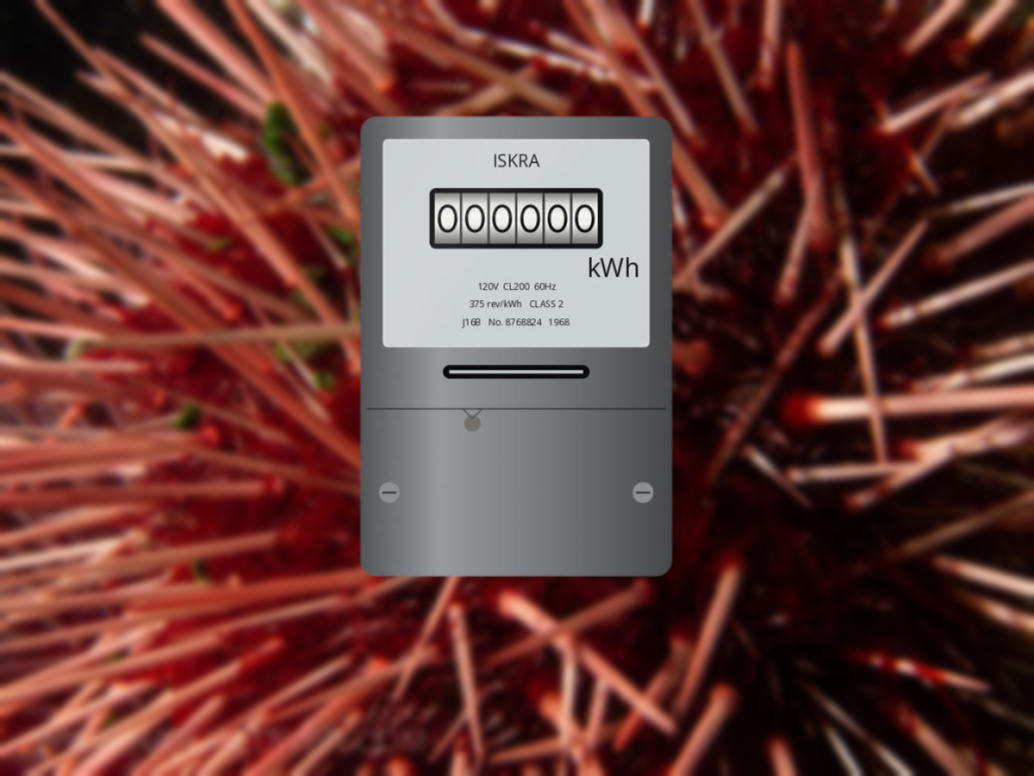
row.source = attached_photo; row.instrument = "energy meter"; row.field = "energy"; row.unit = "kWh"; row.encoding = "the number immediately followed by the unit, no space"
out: 0kWh
